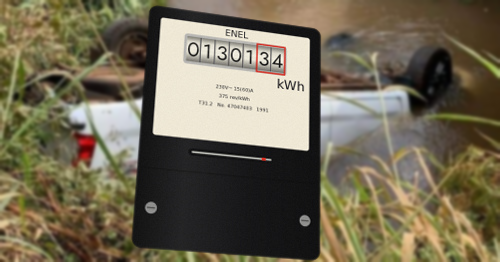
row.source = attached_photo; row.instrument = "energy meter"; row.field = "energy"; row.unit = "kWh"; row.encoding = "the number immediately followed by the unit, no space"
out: 1301.34kWh
